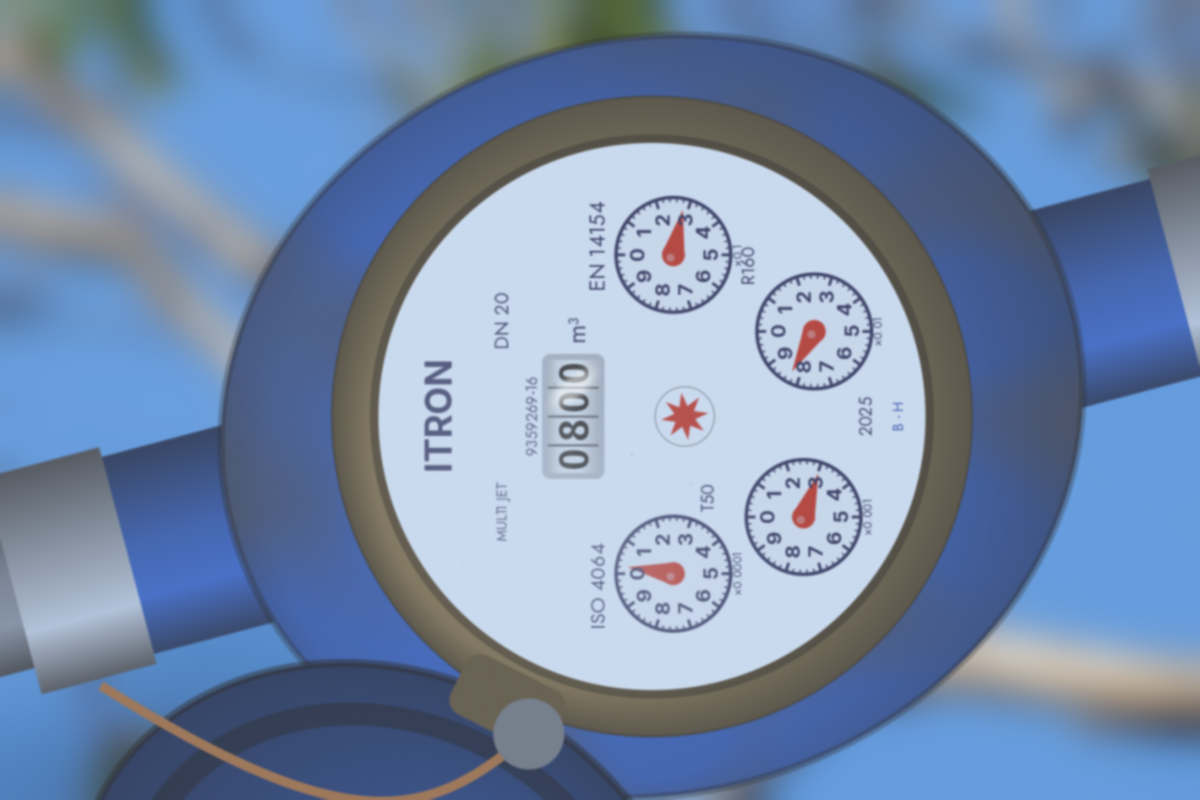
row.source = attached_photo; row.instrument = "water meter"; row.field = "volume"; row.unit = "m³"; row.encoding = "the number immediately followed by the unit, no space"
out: 800.2830m³
